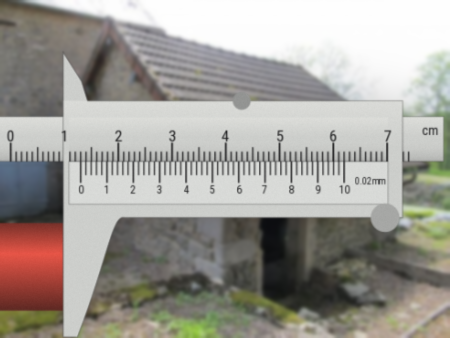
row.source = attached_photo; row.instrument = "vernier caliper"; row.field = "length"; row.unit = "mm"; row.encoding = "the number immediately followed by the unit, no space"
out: 13.0mm
